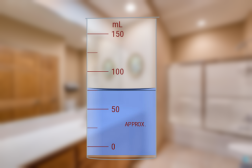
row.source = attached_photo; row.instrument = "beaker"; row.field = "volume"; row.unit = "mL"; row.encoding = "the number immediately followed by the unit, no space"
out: 75mL
